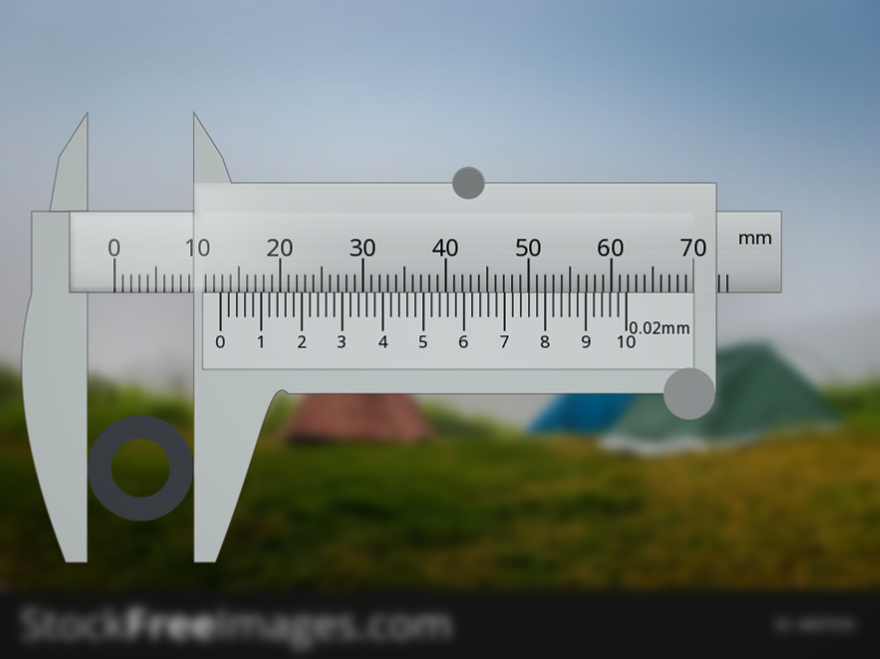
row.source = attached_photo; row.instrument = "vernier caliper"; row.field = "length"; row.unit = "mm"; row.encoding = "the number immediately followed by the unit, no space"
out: 12.8mm
